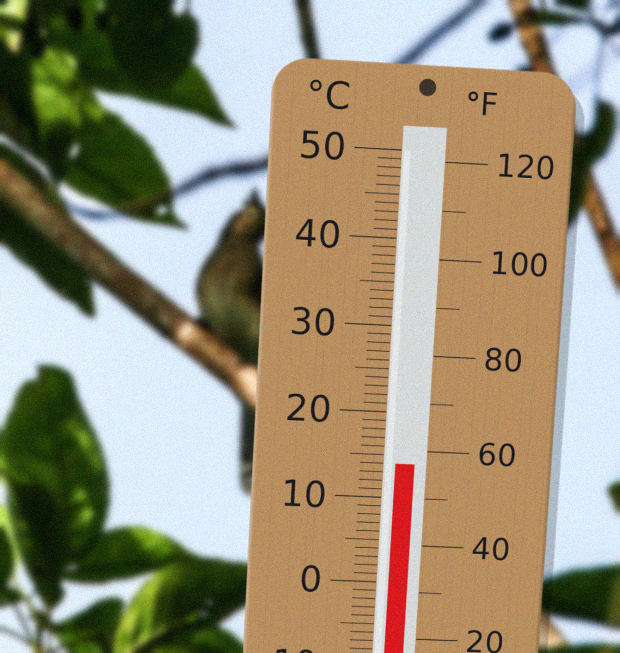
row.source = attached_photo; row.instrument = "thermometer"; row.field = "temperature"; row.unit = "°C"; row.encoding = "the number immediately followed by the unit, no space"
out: 14°C
